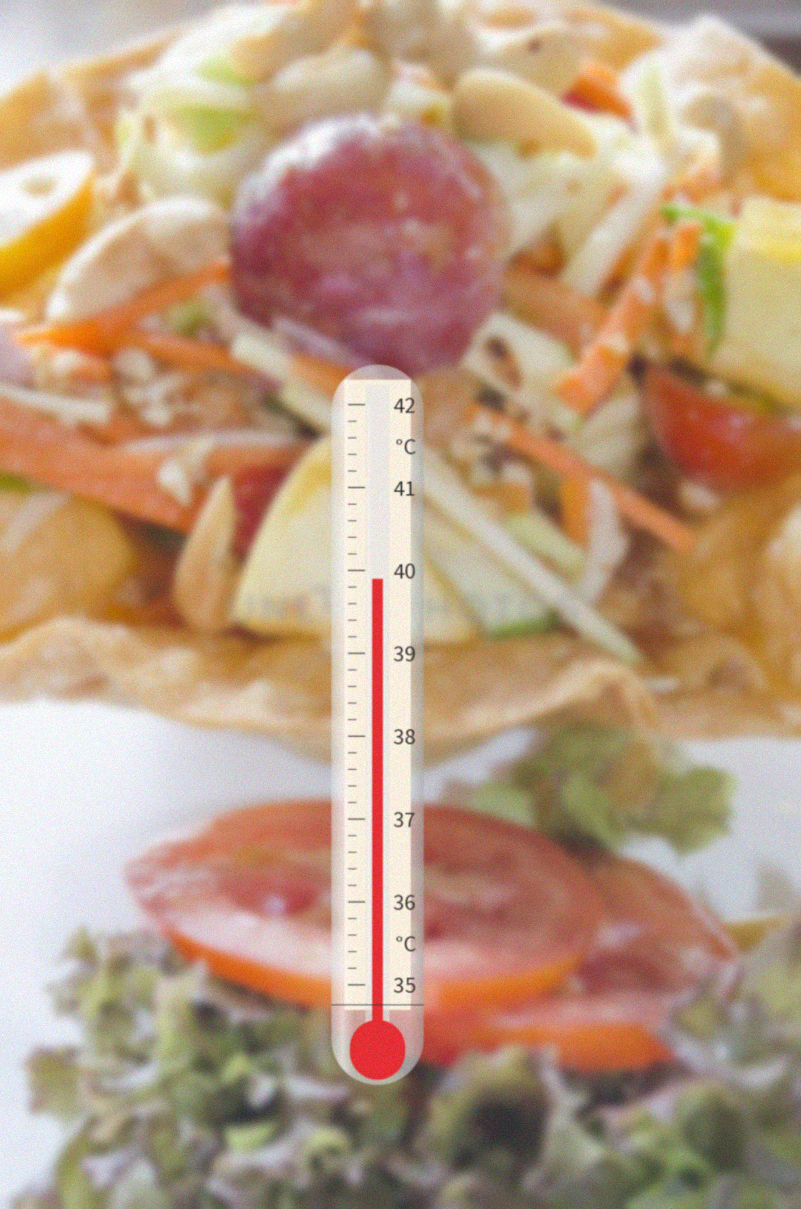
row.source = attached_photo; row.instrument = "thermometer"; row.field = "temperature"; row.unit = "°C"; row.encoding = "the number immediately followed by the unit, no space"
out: 39.9°C
